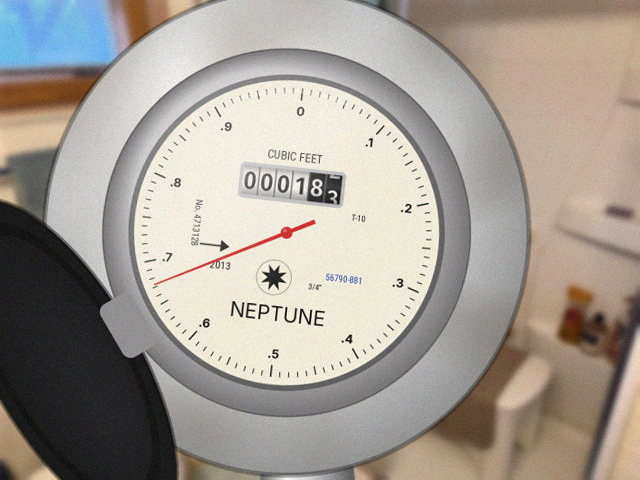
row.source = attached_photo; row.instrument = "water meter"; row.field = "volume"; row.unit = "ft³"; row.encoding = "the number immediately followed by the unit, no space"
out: 182.67ft³
